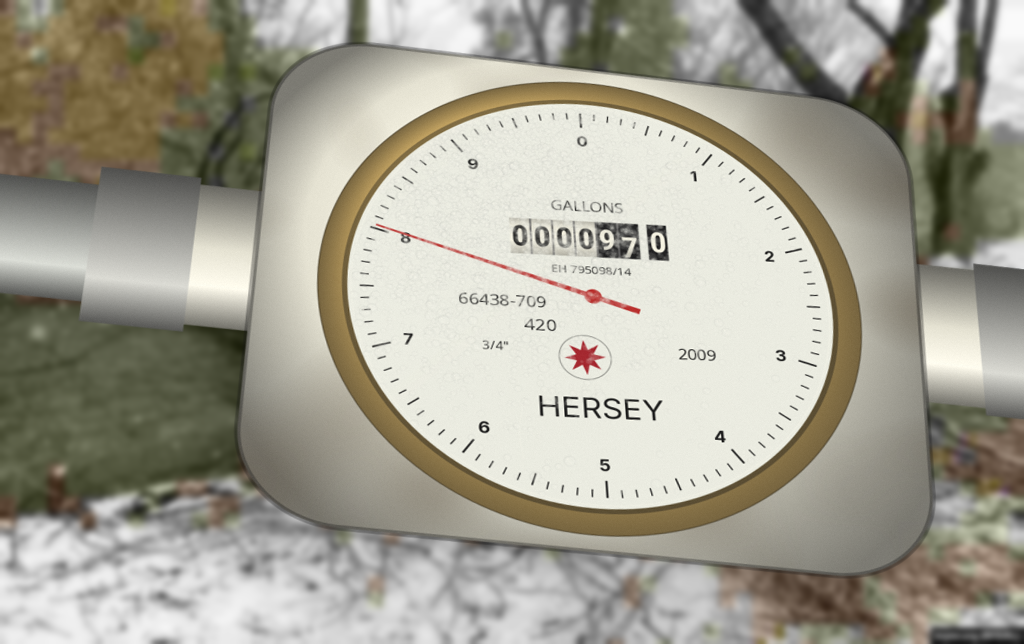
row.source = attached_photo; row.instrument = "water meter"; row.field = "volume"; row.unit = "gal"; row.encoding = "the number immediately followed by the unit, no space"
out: 968.0gal
